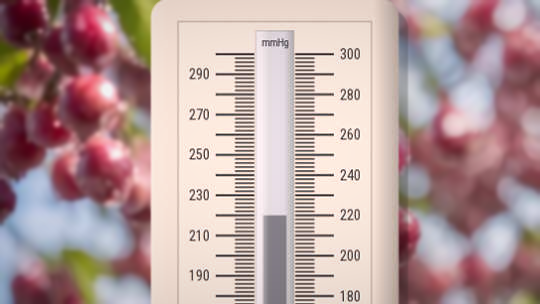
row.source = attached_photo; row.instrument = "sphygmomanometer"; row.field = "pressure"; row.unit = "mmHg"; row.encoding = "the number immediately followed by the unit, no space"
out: 220mmHg
